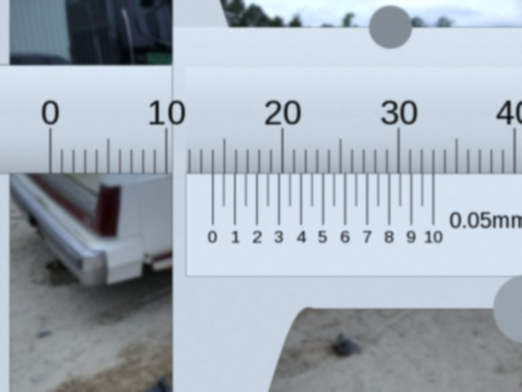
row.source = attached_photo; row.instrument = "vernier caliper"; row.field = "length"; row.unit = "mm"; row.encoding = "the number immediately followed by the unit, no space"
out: 14.0mm
